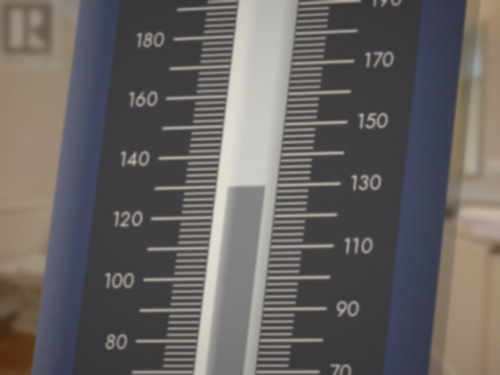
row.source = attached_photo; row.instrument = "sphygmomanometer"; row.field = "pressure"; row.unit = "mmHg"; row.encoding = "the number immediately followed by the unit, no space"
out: 130mmHg
